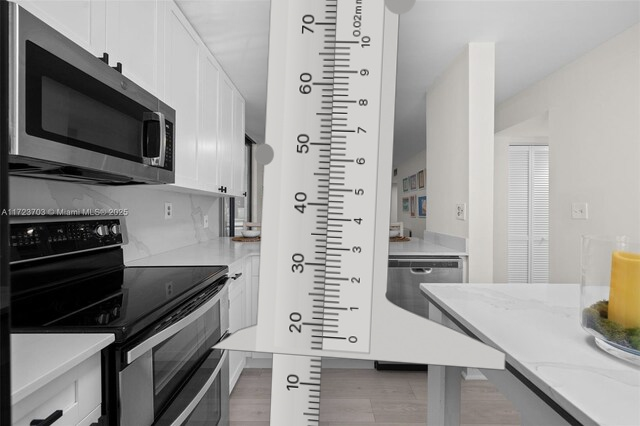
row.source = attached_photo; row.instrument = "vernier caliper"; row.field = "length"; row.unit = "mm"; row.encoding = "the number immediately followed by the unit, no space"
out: 18.0mm
